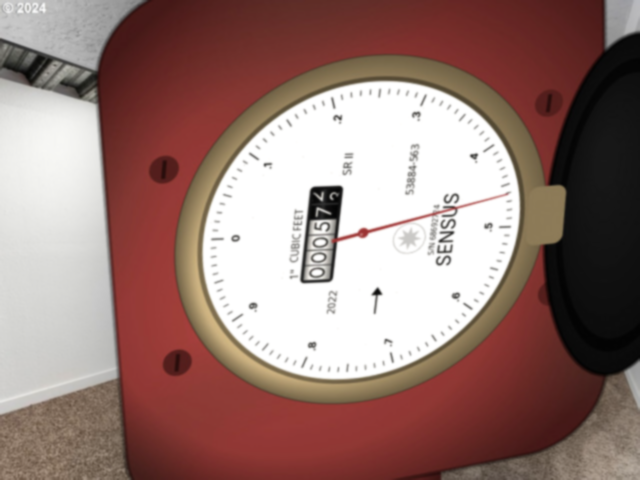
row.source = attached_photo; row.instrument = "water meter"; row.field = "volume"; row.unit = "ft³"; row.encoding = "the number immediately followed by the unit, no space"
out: 572.46ft³
